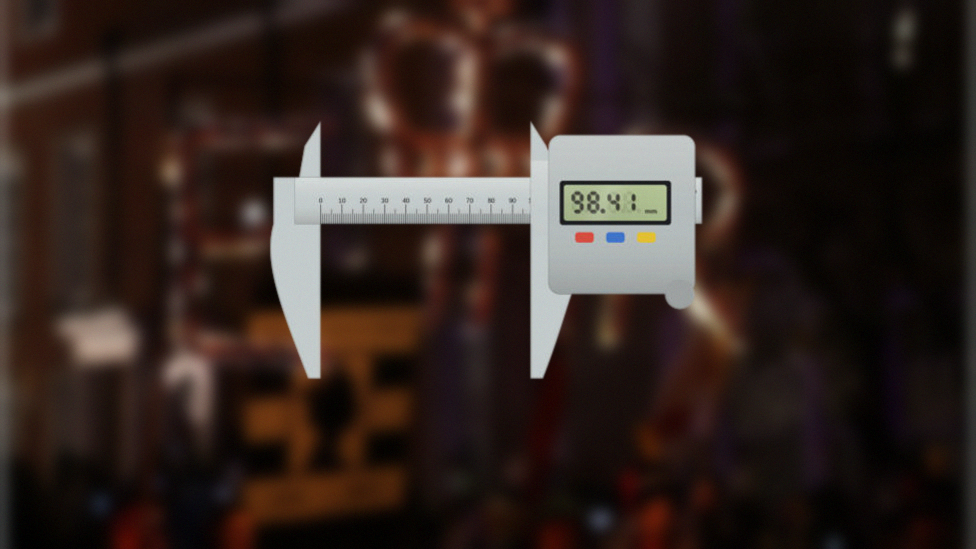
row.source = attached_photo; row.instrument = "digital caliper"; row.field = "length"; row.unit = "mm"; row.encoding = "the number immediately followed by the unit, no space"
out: 98.41mm
